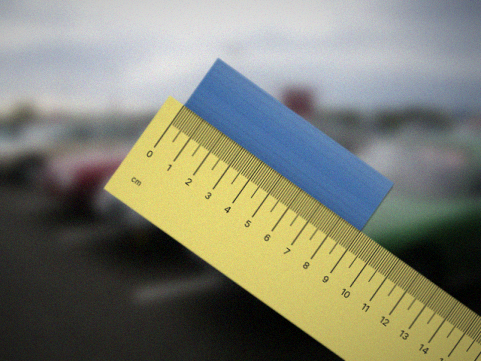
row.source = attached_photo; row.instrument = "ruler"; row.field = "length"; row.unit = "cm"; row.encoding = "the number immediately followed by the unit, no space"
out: 9cm
